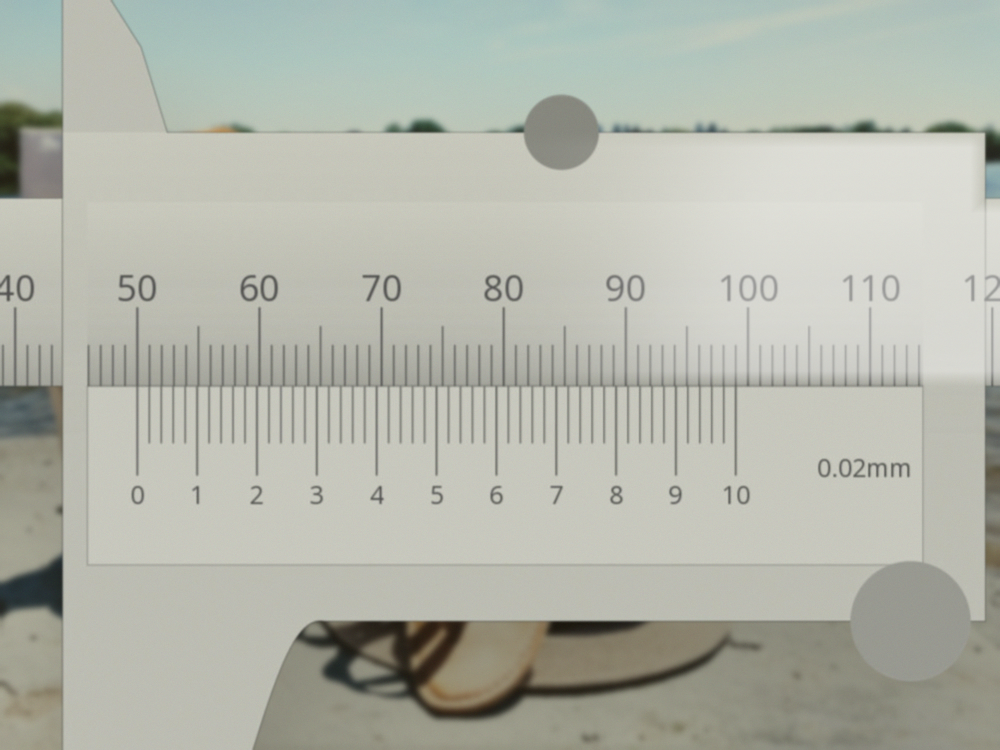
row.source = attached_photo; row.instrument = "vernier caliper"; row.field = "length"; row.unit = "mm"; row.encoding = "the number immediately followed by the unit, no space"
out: 50.0mm
